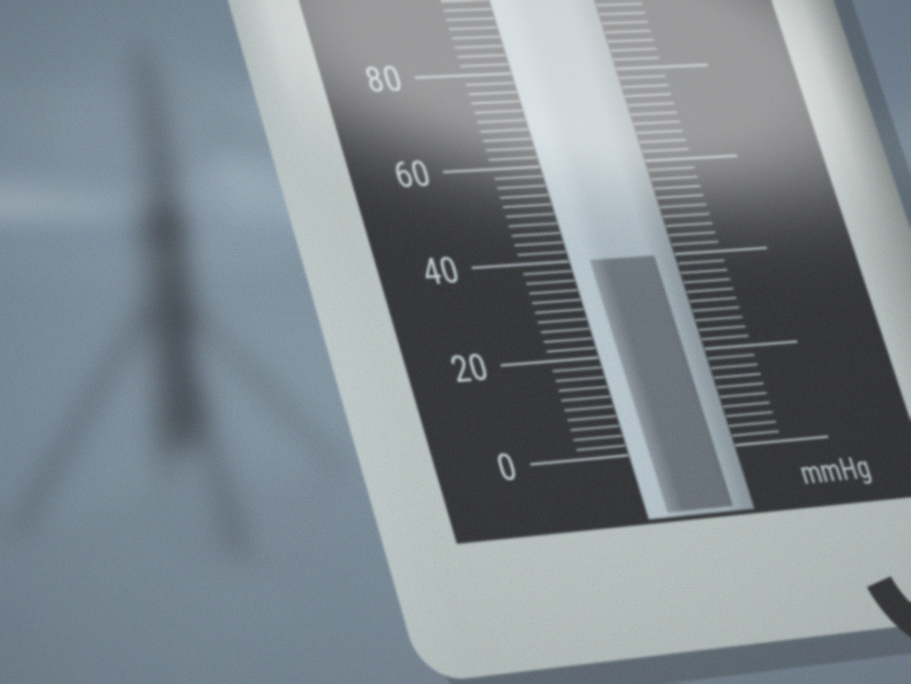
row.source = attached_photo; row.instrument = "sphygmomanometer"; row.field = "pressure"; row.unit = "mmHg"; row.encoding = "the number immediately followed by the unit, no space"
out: 40mmHg
